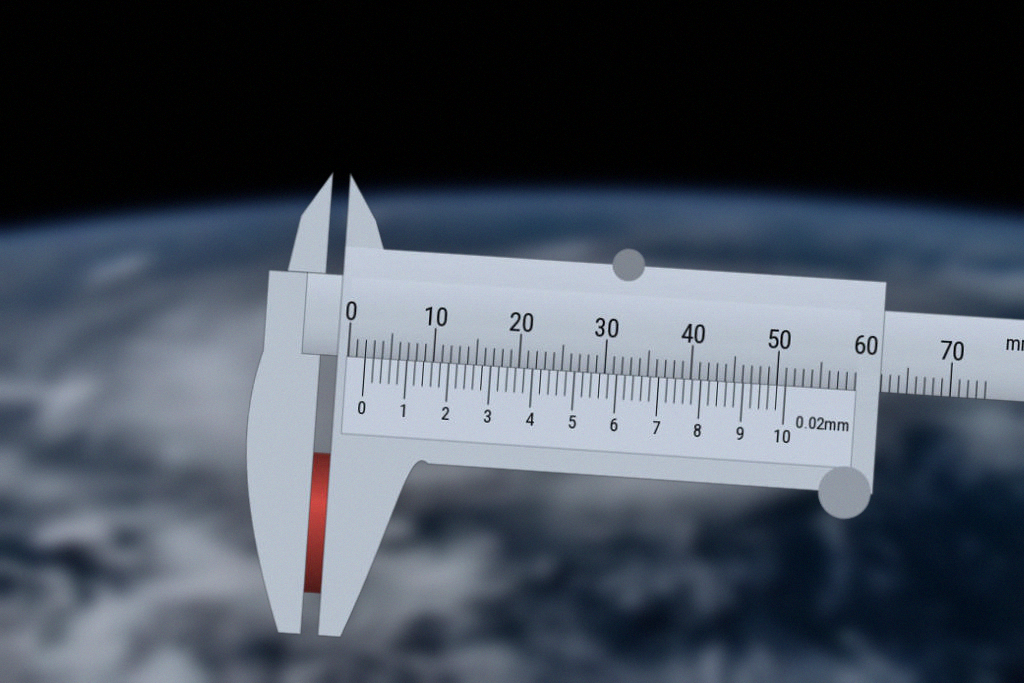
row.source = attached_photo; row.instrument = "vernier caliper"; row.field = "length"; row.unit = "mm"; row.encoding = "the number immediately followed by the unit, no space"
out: 2.0mm
